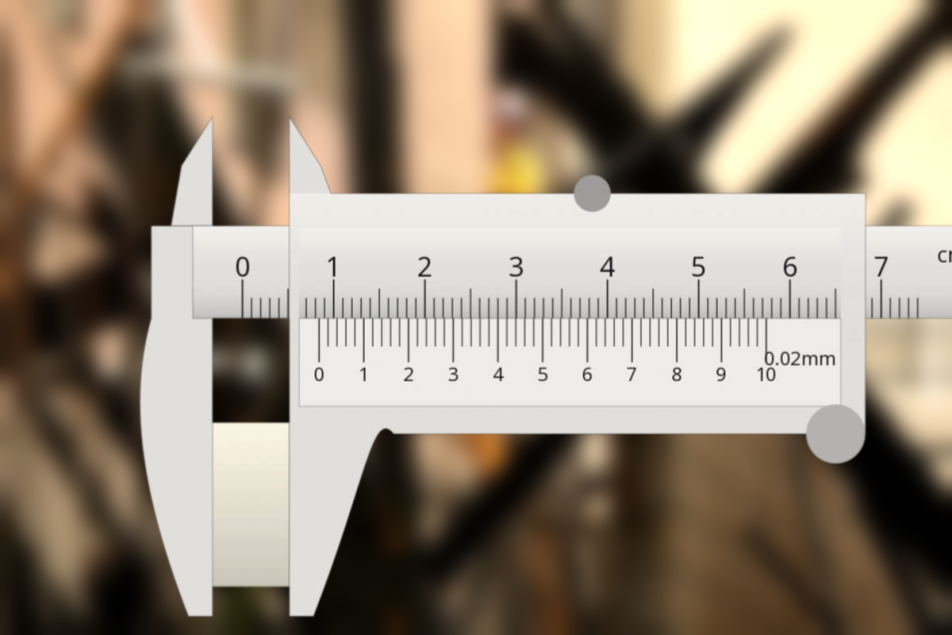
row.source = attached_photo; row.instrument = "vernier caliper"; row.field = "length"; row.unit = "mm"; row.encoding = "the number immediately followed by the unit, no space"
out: 8.4mm
